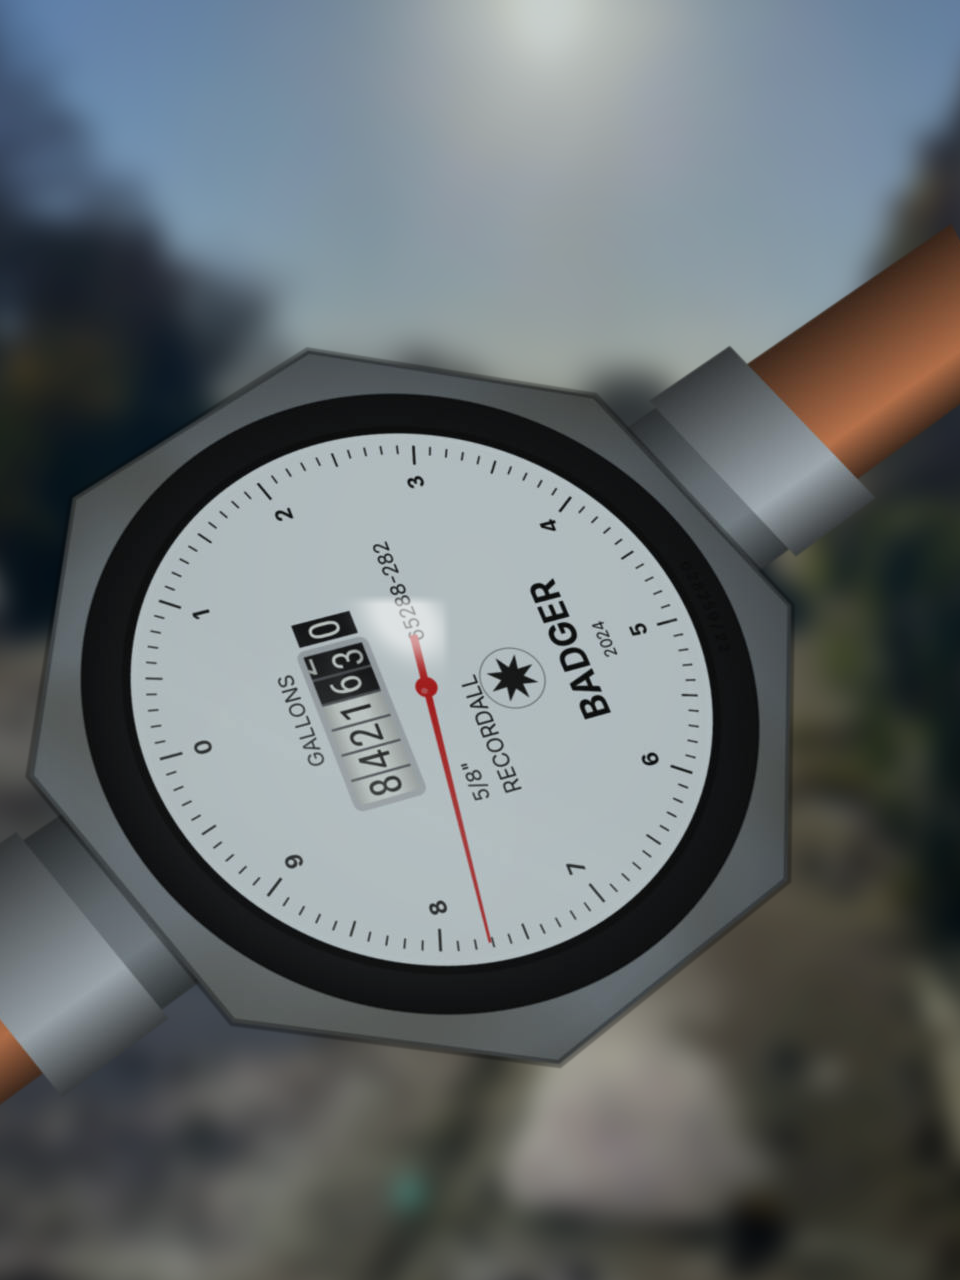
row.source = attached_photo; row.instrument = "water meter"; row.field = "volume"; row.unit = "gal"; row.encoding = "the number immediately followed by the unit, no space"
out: 8421627.7gal
